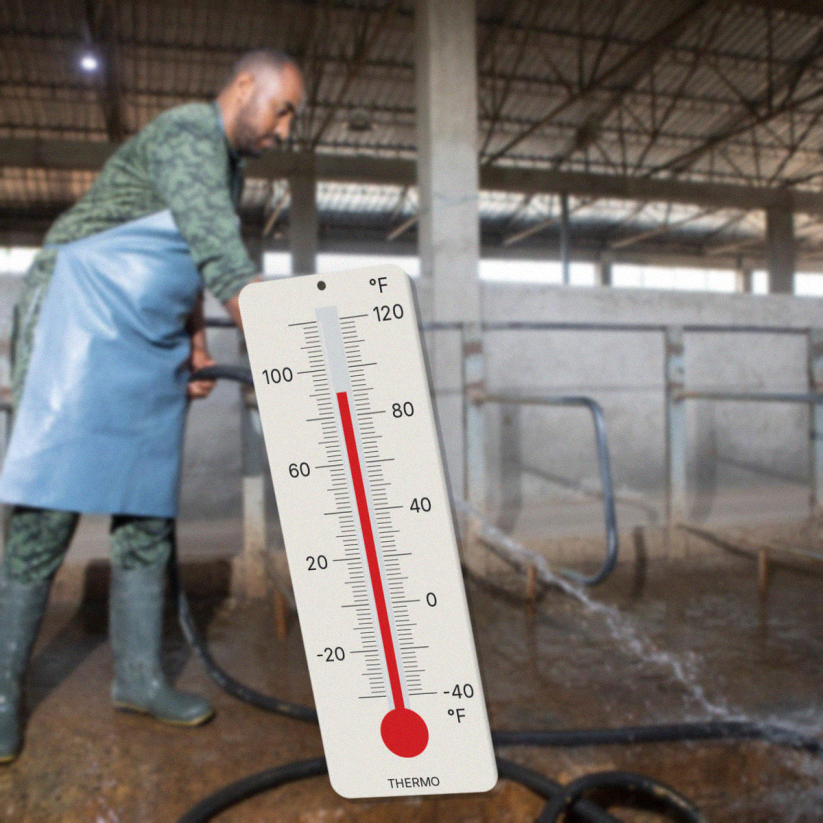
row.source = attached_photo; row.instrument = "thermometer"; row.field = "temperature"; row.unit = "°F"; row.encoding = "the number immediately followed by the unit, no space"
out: 90°F
